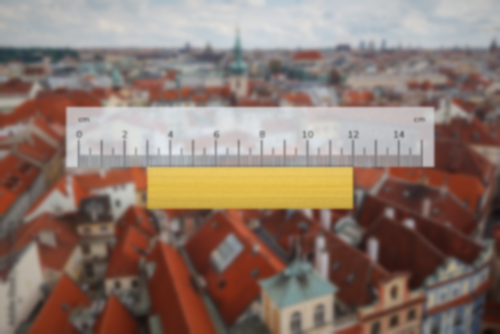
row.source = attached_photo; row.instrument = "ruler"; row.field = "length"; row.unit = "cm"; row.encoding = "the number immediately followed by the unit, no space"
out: 9cm
